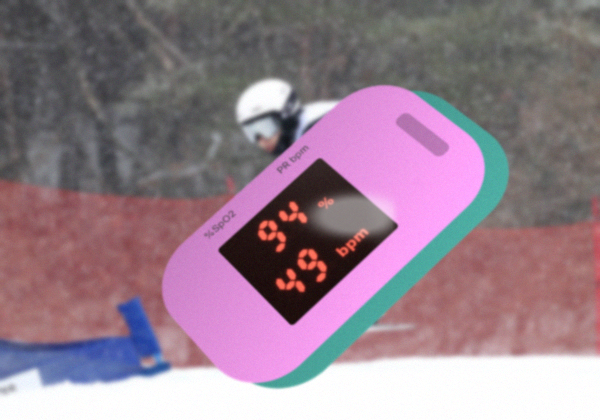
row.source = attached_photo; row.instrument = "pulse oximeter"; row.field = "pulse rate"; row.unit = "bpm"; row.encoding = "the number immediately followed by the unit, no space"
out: 49bpm
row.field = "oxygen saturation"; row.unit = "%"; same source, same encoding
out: 94%
